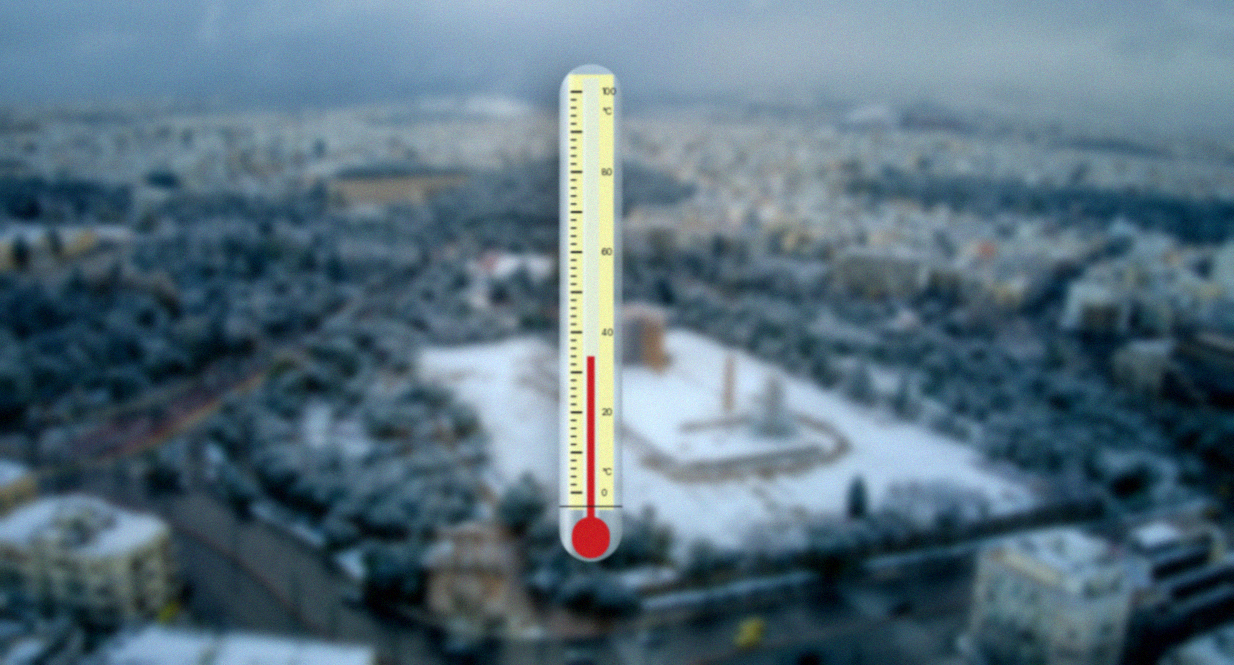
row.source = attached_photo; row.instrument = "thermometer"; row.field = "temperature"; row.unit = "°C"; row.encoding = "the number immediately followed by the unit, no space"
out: 34°C
